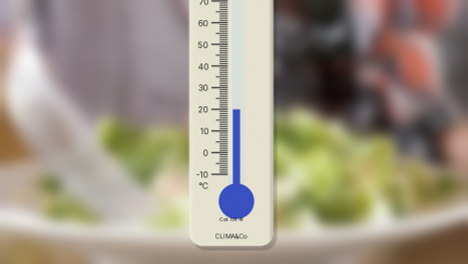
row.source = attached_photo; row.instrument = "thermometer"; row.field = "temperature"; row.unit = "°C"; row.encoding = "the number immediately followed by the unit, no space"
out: 20°C
